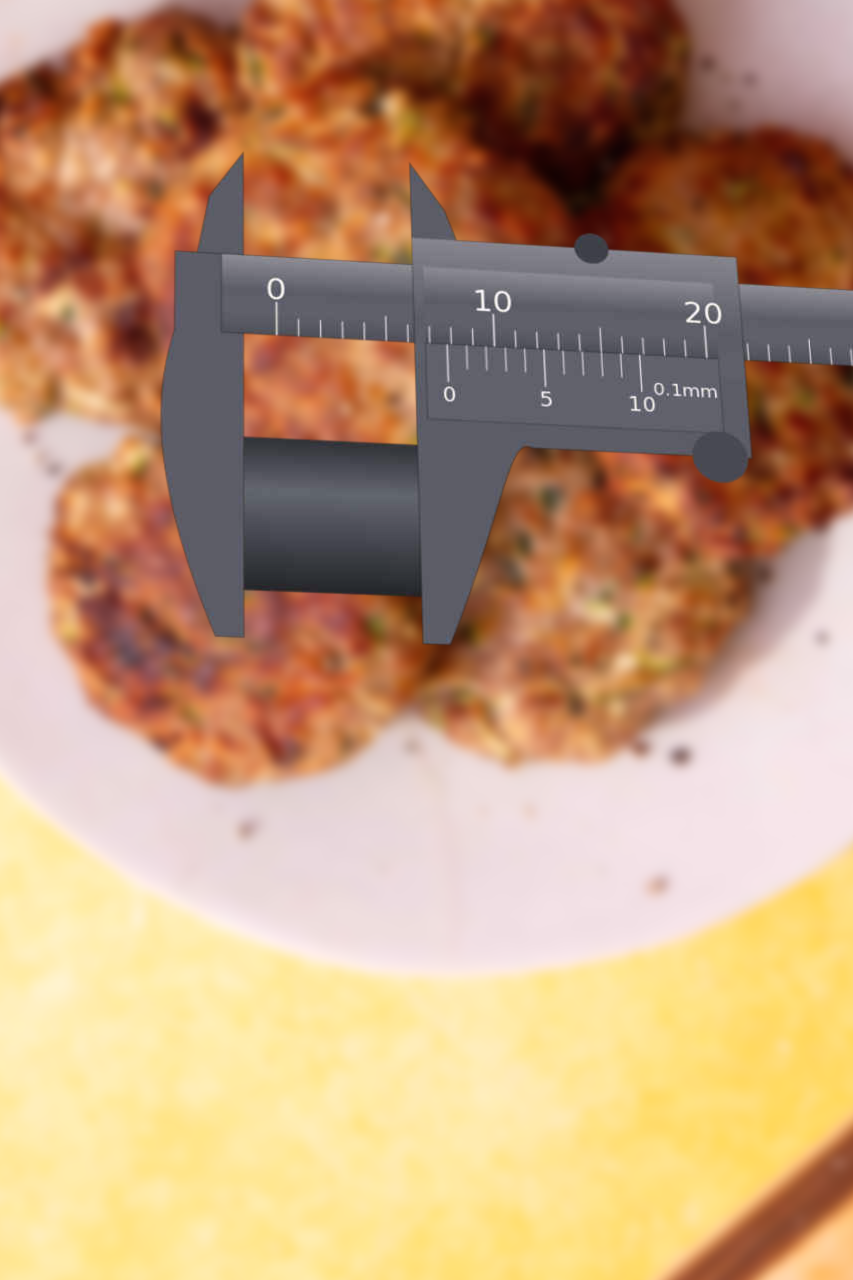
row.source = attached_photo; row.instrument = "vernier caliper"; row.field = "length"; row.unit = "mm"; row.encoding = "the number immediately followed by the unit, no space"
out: 7.8mm
